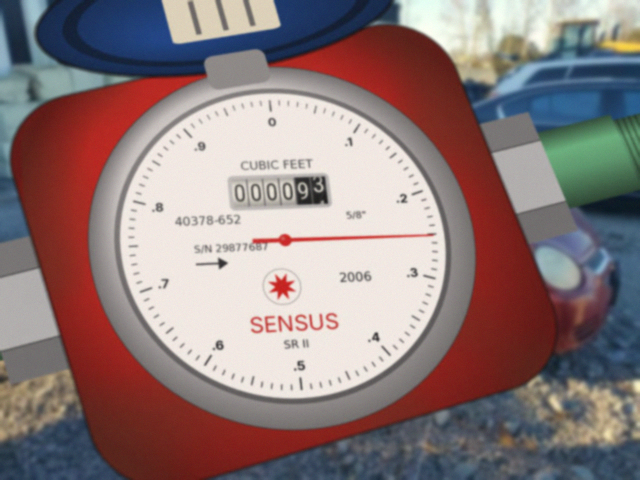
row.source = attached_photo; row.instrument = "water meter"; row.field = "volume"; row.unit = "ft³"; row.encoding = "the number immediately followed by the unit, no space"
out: 93.25ft³
